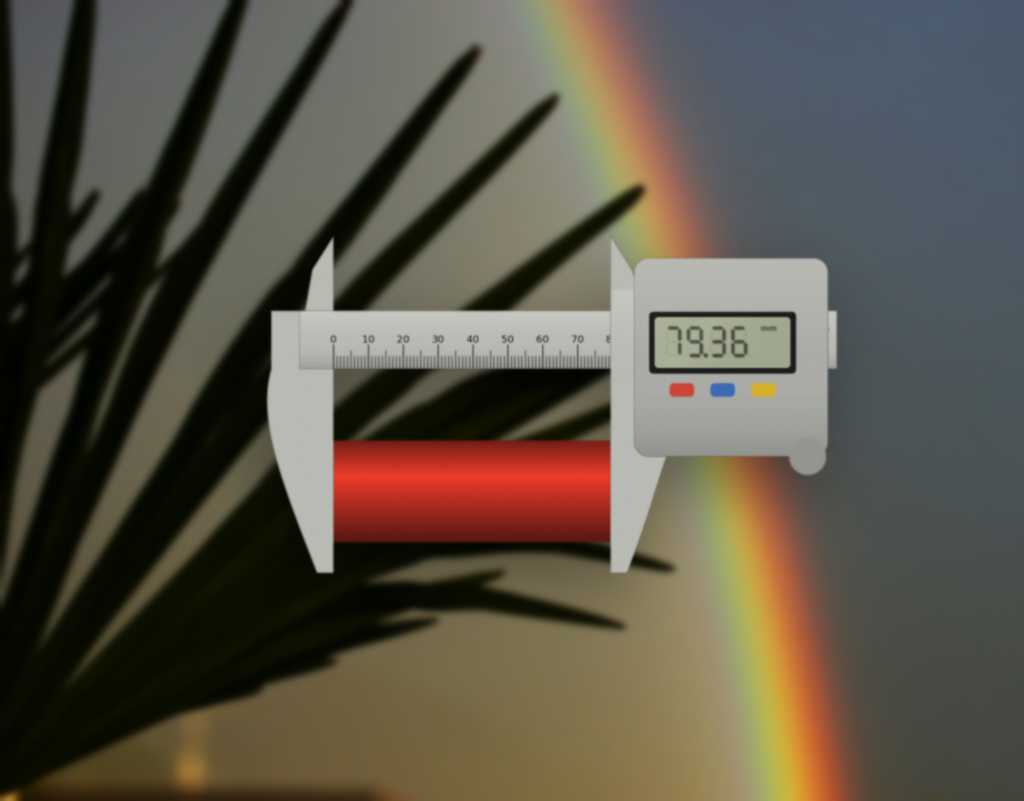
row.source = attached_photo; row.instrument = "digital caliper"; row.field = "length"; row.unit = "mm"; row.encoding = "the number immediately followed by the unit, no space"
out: 79.36mm
